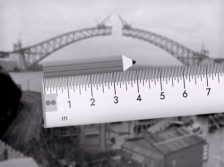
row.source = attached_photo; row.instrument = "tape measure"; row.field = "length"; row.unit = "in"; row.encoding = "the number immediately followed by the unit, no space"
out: 4in
